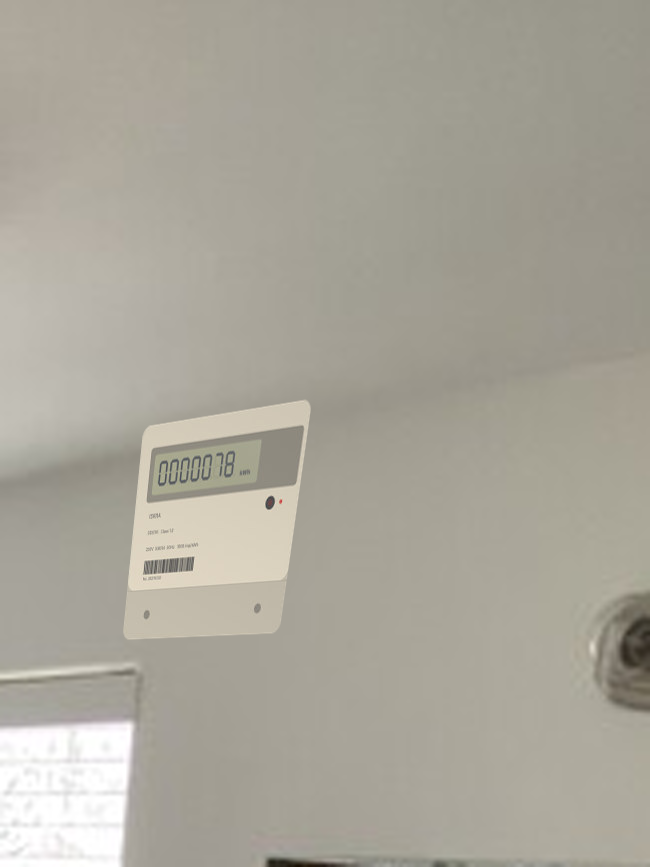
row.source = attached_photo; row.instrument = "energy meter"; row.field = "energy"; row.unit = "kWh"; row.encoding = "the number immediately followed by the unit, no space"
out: 78kWh
